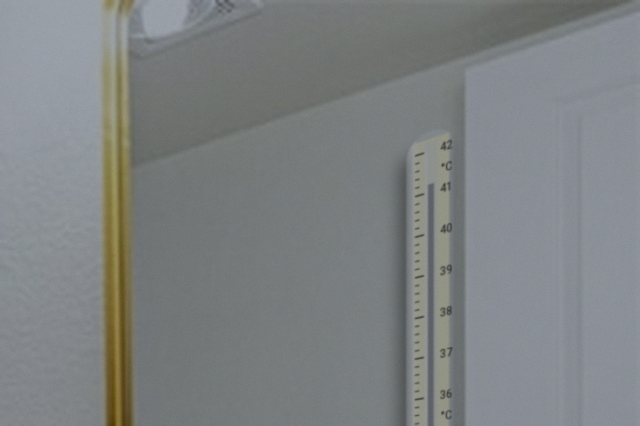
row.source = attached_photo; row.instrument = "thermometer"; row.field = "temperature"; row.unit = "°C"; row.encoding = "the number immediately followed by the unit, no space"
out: 41.2°C
